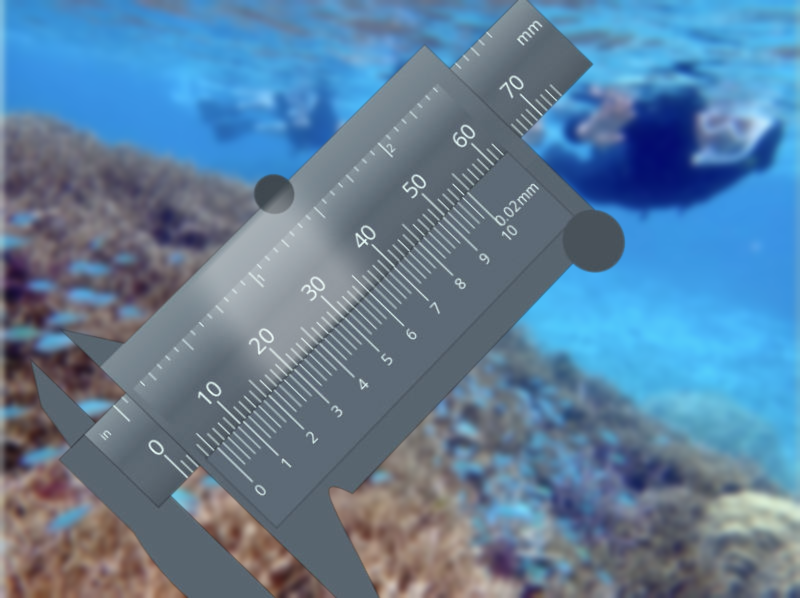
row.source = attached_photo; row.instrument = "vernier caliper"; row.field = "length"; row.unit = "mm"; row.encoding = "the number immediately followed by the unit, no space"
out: 5.6mm
